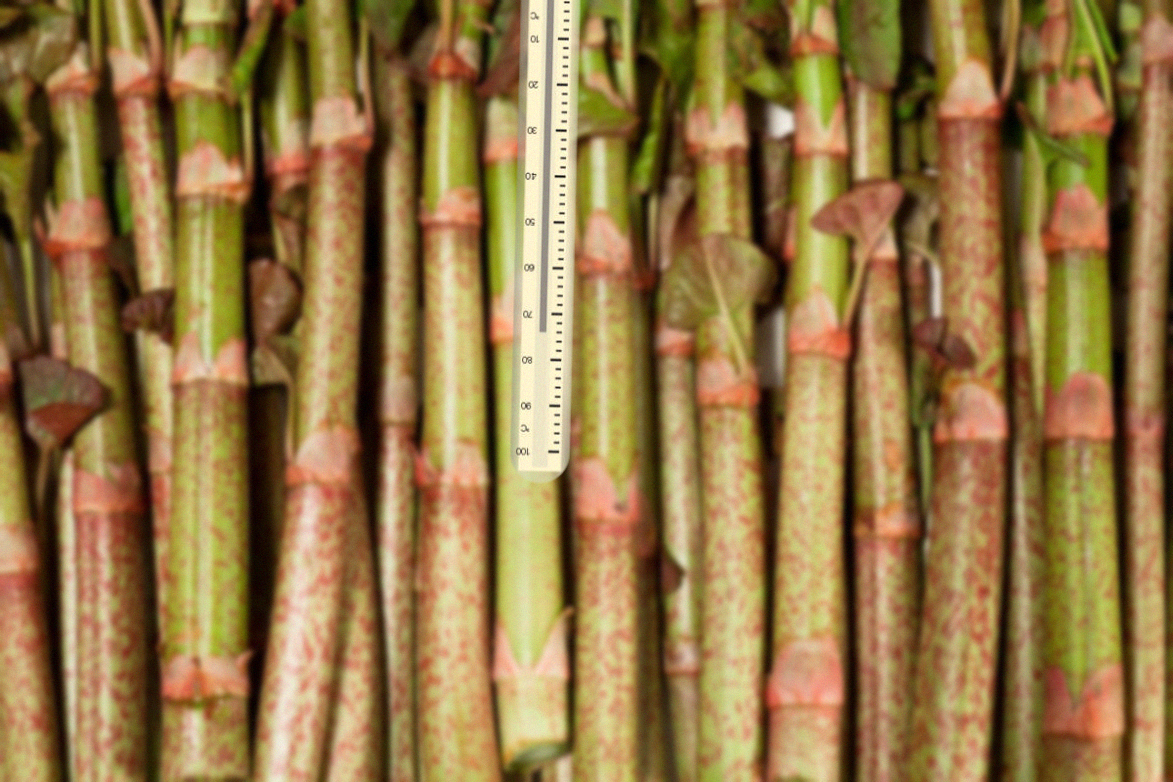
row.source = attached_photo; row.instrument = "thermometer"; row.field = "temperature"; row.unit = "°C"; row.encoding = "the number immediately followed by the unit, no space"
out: 74°C
